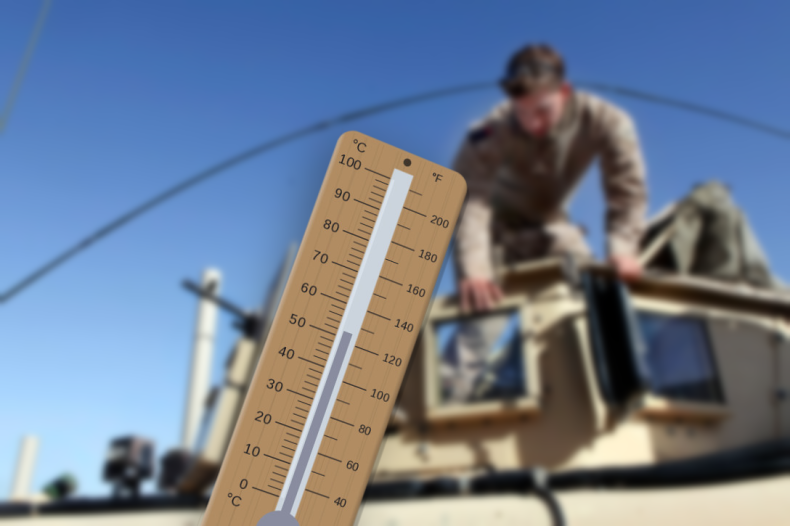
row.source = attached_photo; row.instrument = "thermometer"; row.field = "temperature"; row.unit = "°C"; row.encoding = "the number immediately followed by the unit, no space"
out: 52°C
